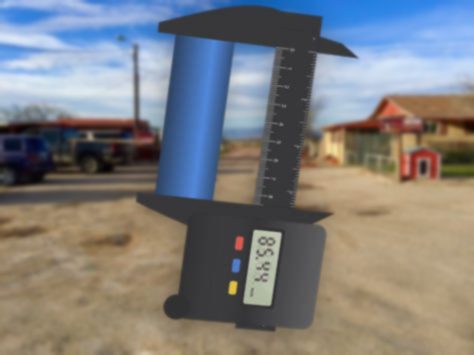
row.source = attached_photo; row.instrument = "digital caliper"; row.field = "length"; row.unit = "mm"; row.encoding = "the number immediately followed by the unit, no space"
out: 85.44mm
